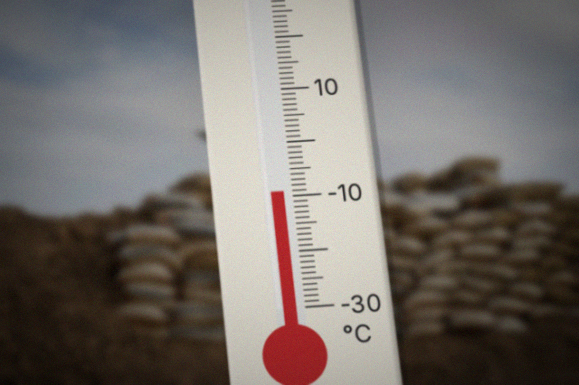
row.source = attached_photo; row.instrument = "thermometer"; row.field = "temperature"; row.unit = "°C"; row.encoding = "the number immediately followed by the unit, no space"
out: -9°C
